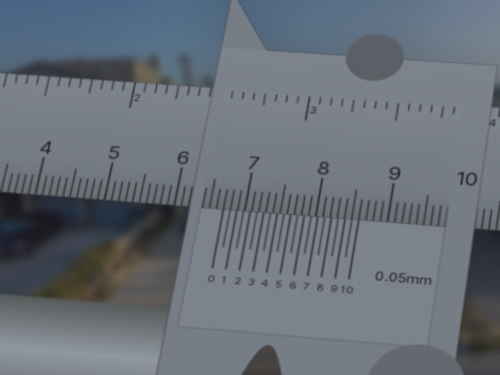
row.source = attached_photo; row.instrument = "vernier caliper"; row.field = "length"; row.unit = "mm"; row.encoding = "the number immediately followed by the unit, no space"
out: 67.0mm
